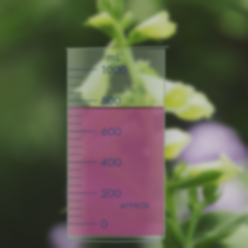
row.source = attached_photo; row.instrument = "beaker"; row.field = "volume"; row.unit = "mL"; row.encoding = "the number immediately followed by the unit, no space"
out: 750mL
